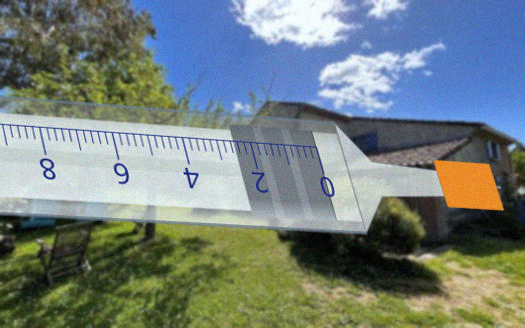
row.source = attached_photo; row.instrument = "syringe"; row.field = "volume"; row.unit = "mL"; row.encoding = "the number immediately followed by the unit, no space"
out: 0mL
